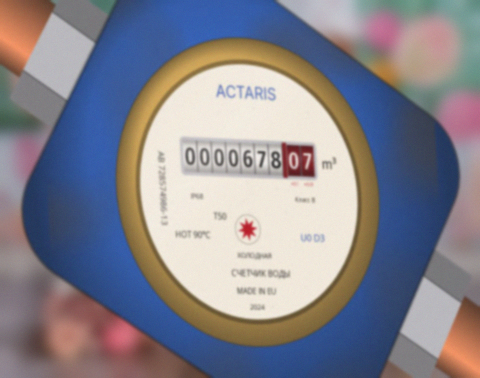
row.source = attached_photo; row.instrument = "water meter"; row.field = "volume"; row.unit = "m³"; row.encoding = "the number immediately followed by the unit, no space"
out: 678.07m³
